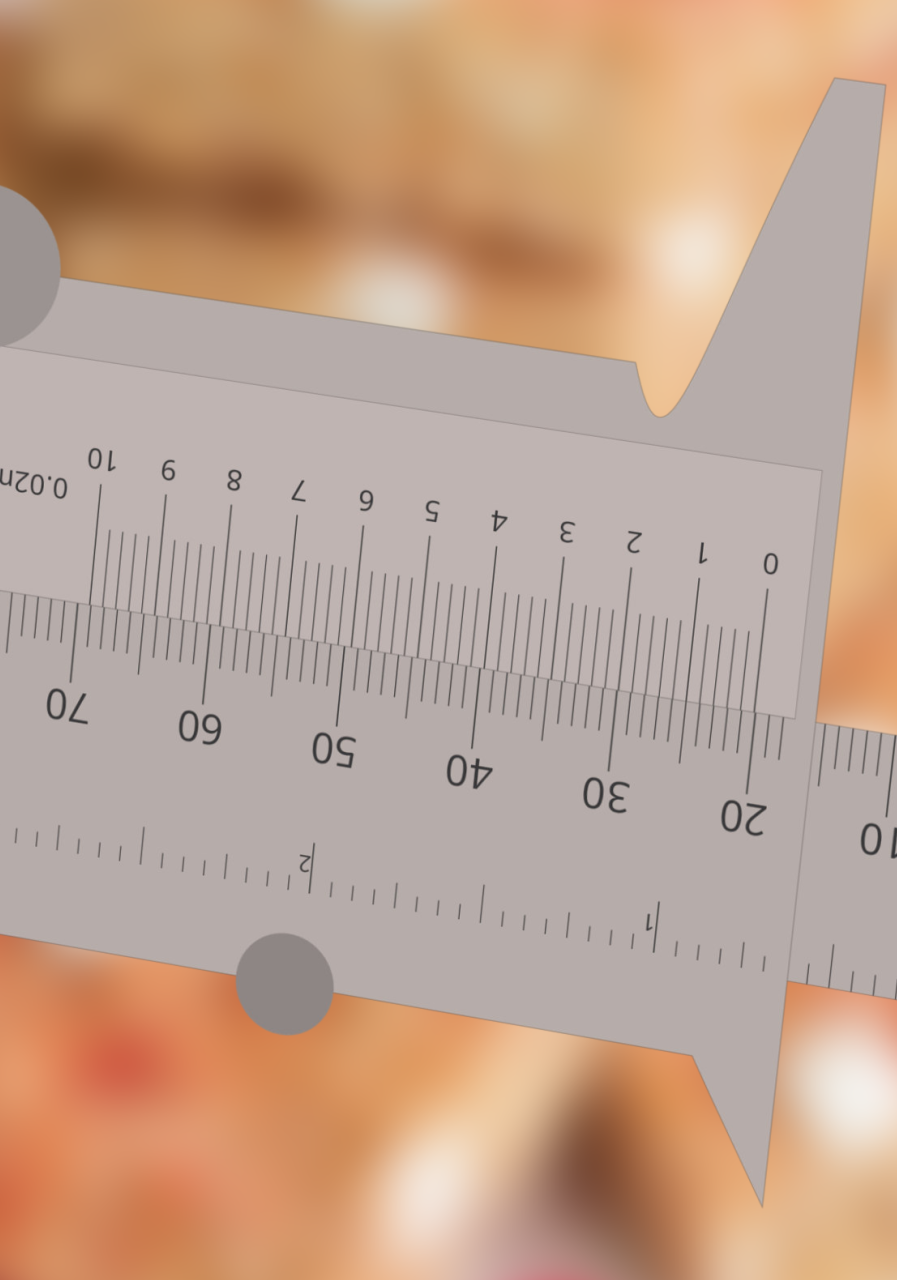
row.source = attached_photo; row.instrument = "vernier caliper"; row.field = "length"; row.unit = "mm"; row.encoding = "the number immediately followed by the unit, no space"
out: 20.1mm
